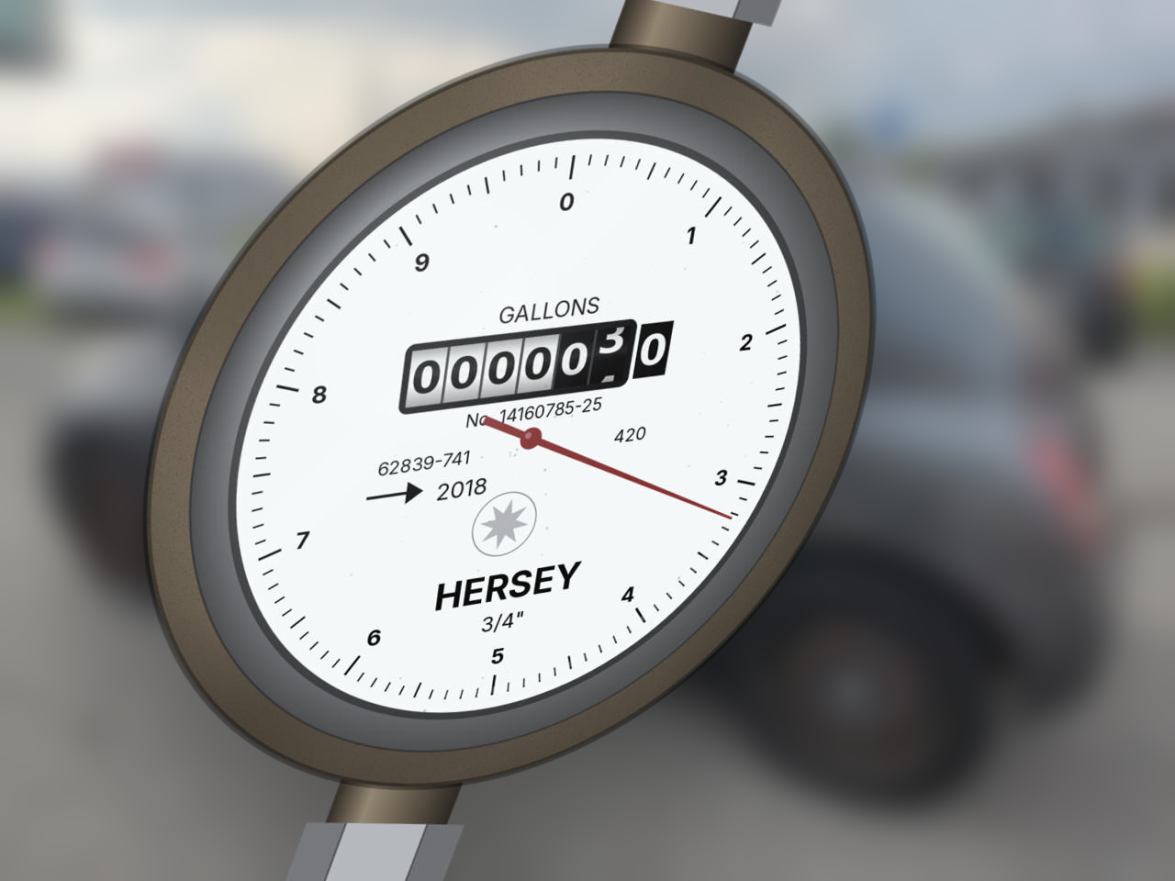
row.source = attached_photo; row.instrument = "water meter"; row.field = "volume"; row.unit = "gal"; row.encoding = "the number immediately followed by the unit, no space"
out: 33.2gal
